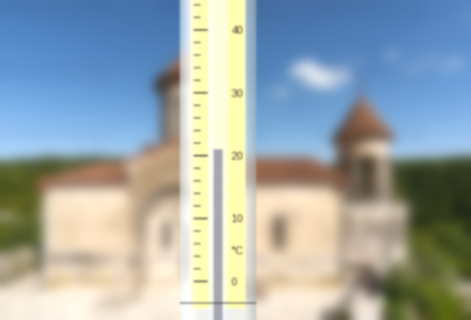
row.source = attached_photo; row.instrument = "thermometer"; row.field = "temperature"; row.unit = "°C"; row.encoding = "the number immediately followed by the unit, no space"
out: 21°C
